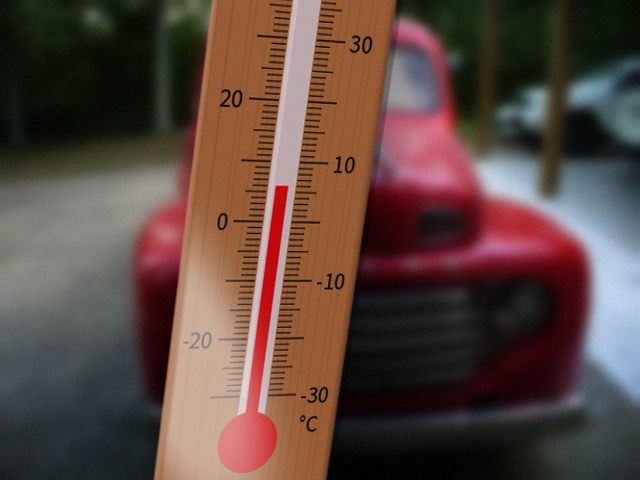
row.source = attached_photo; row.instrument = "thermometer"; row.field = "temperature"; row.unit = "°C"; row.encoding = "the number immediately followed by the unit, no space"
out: 6°C
